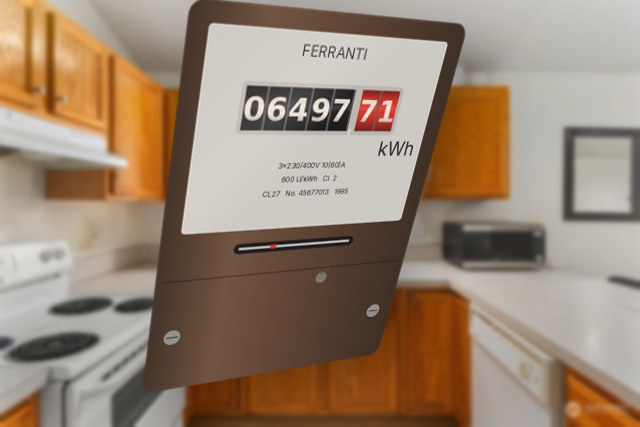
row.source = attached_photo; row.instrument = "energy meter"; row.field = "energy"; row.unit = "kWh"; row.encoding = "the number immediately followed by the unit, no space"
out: 6497.71kWh
